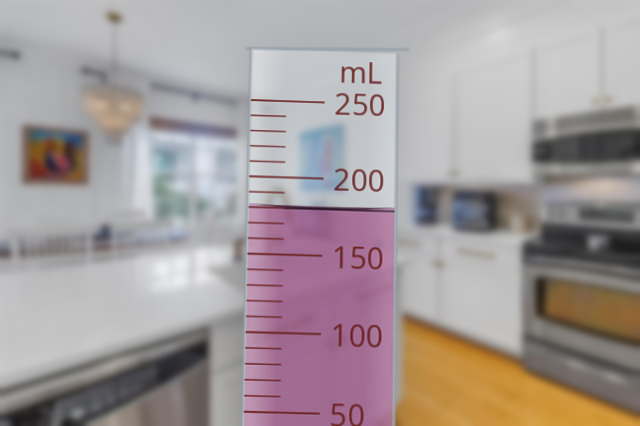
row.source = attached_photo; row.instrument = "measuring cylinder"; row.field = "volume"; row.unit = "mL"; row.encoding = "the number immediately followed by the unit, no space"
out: 180mL
